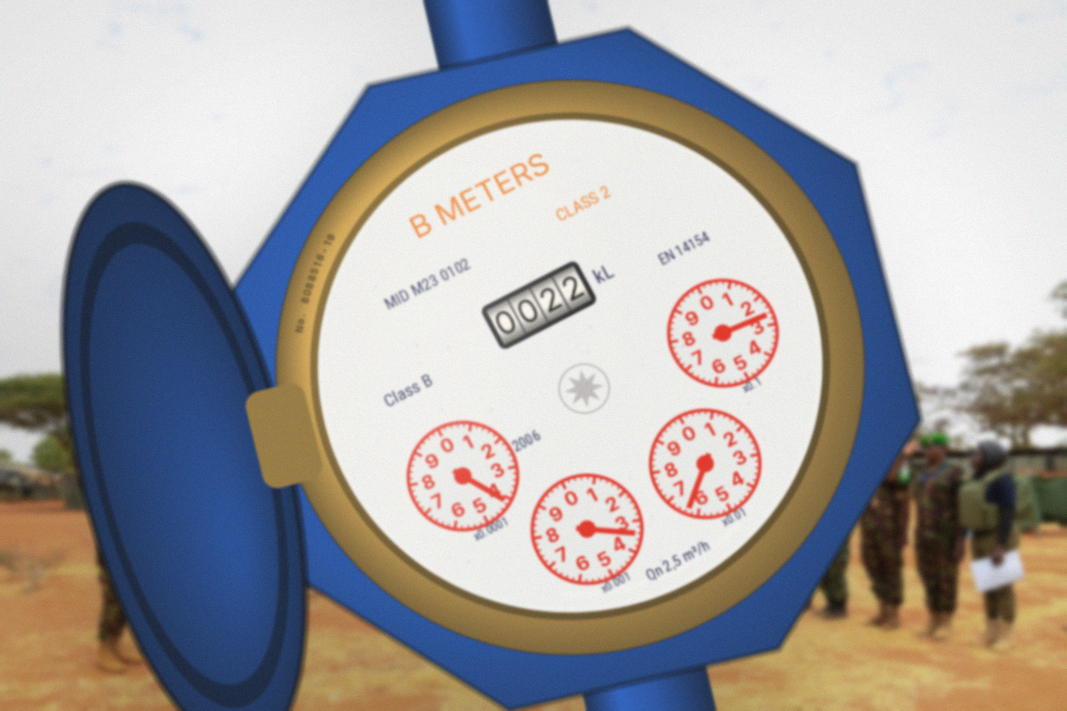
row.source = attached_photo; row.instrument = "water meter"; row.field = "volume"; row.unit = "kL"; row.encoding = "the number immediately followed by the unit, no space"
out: 22.2634kL
